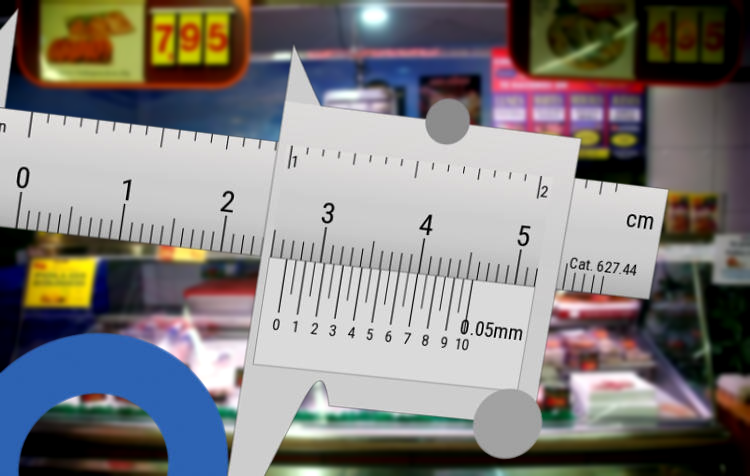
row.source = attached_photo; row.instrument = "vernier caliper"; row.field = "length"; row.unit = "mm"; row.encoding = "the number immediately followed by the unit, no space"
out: 26.6mm
